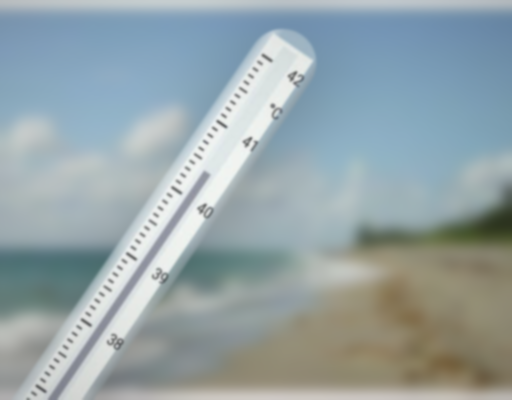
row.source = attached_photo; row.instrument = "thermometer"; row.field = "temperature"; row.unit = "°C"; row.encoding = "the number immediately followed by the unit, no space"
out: 40.4°C
